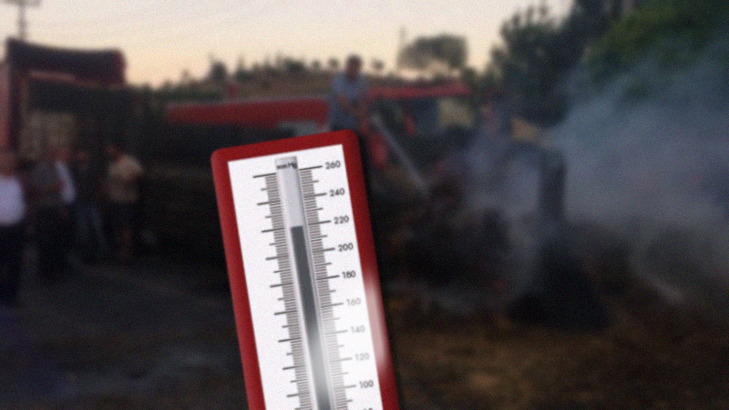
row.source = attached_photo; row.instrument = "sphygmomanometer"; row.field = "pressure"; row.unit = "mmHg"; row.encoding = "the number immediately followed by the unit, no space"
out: 220mmHg
